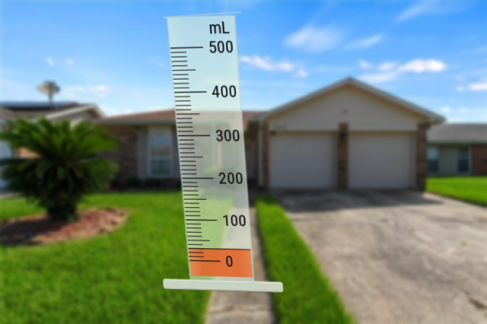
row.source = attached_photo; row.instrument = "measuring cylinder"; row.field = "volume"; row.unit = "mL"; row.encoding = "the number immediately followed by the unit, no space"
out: 30mL
